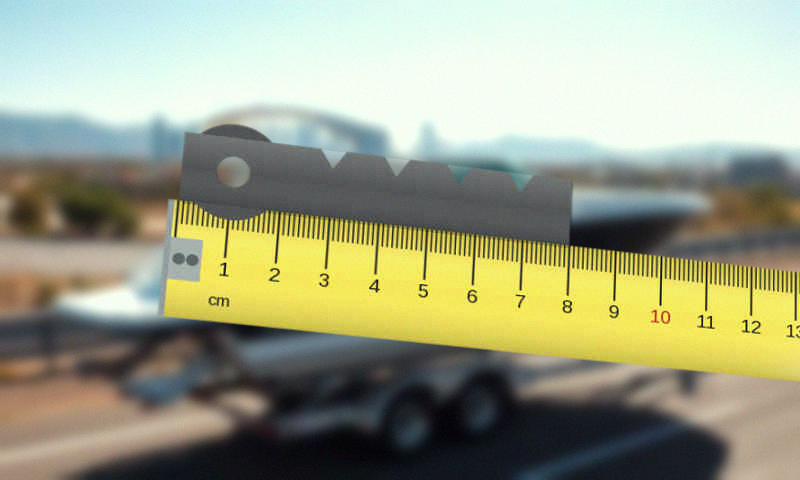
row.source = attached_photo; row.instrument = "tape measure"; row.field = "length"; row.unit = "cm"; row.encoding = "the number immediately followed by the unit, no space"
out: 8cm
